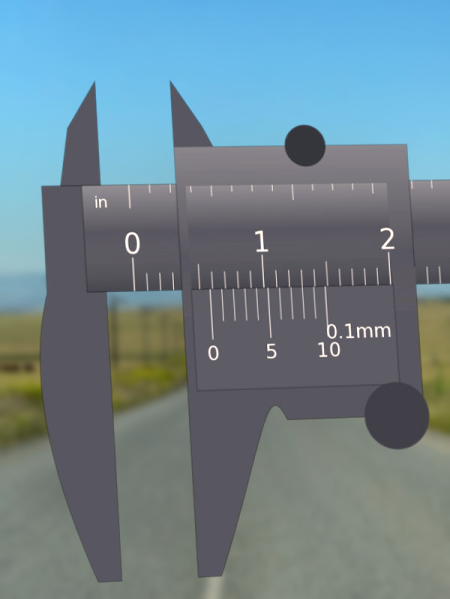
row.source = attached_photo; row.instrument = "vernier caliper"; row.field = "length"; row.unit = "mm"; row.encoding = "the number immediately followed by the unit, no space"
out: 5.8mm
